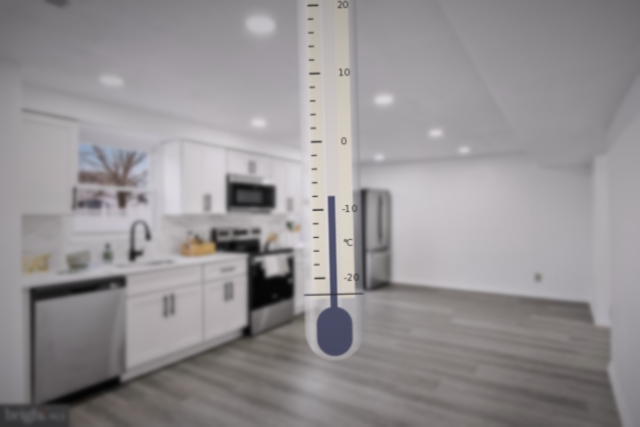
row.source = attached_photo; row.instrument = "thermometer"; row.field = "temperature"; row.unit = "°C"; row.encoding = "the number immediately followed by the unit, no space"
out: -8°C
